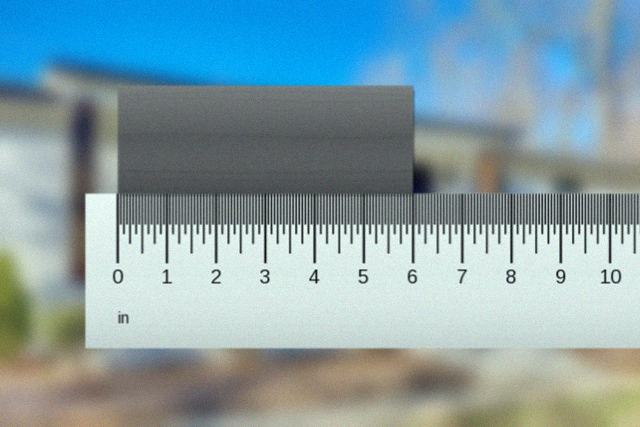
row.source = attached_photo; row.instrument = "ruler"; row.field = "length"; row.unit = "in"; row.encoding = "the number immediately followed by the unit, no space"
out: 6in
